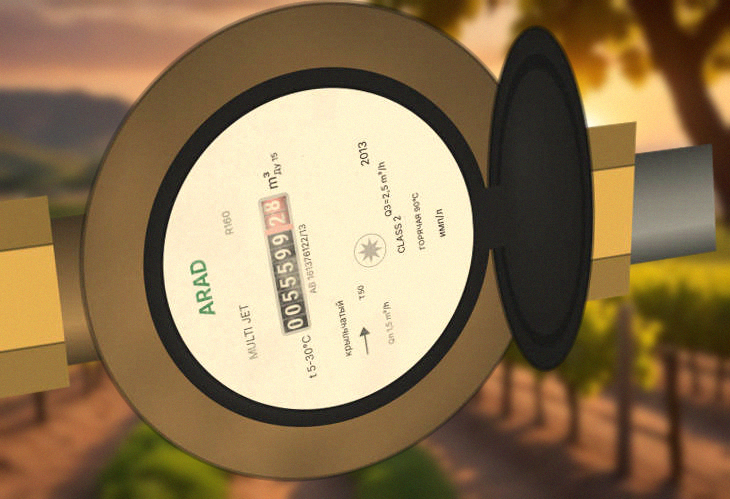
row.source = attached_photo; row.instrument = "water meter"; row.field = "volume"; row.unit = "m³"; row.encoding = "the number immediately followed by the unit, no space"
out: 55599.28m³
